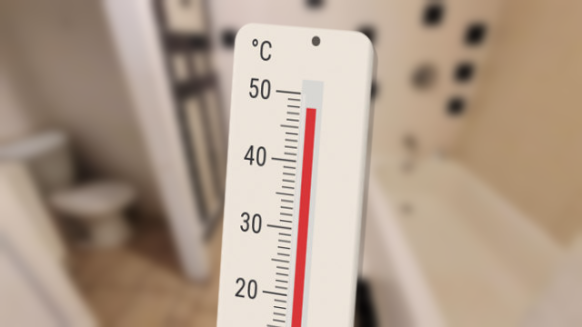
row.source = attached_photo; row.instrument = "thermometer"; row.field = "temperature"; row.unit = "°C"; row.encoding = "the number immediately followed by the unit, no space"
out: 48°C
